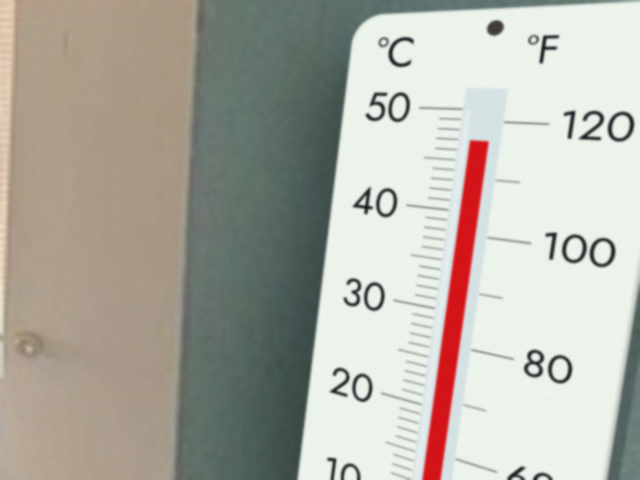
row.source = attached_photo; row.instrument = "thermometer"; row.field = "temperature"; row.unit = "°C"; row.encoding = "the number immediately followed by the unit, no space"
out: 47°C
